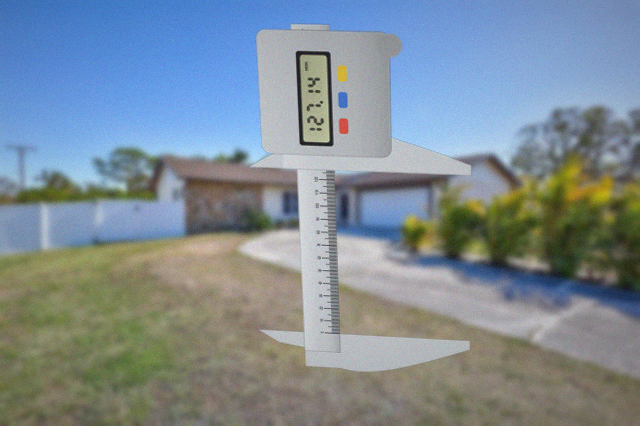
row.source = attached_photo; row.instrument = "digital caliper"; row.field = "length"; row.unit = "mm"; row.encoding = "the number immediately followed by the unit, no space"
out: 127.14mm
